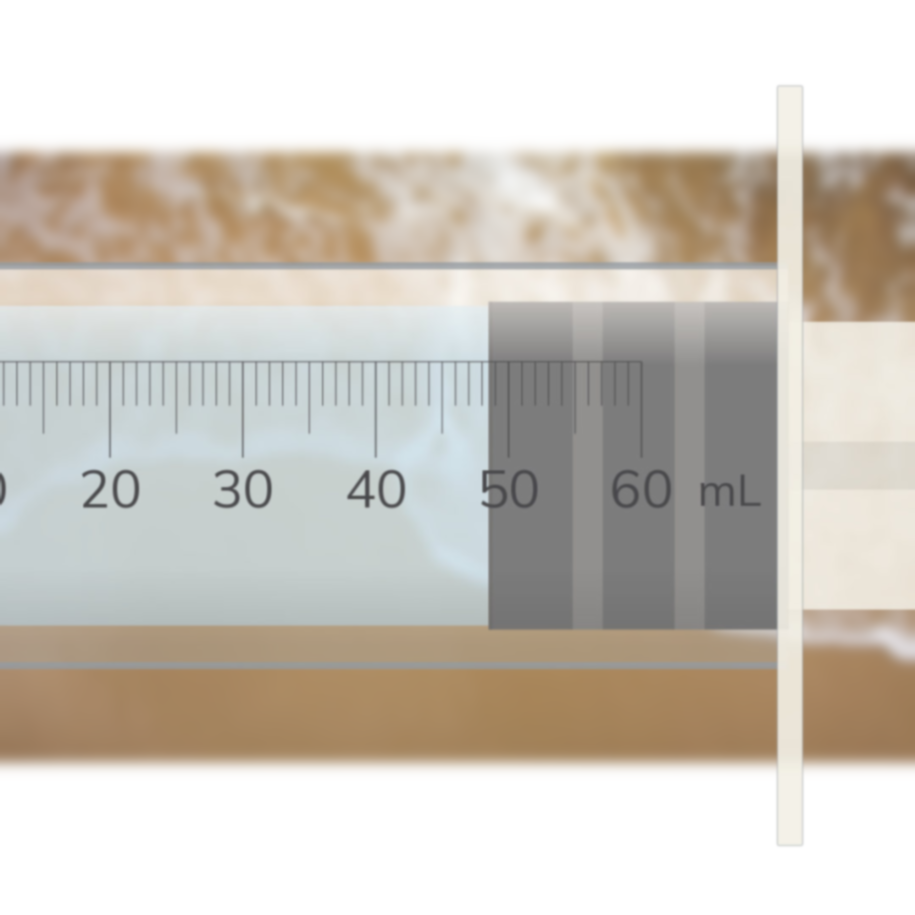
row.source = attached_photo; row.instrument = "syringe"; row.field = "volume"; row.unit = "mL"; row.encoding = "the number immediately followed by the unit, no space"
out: 48.5mL
